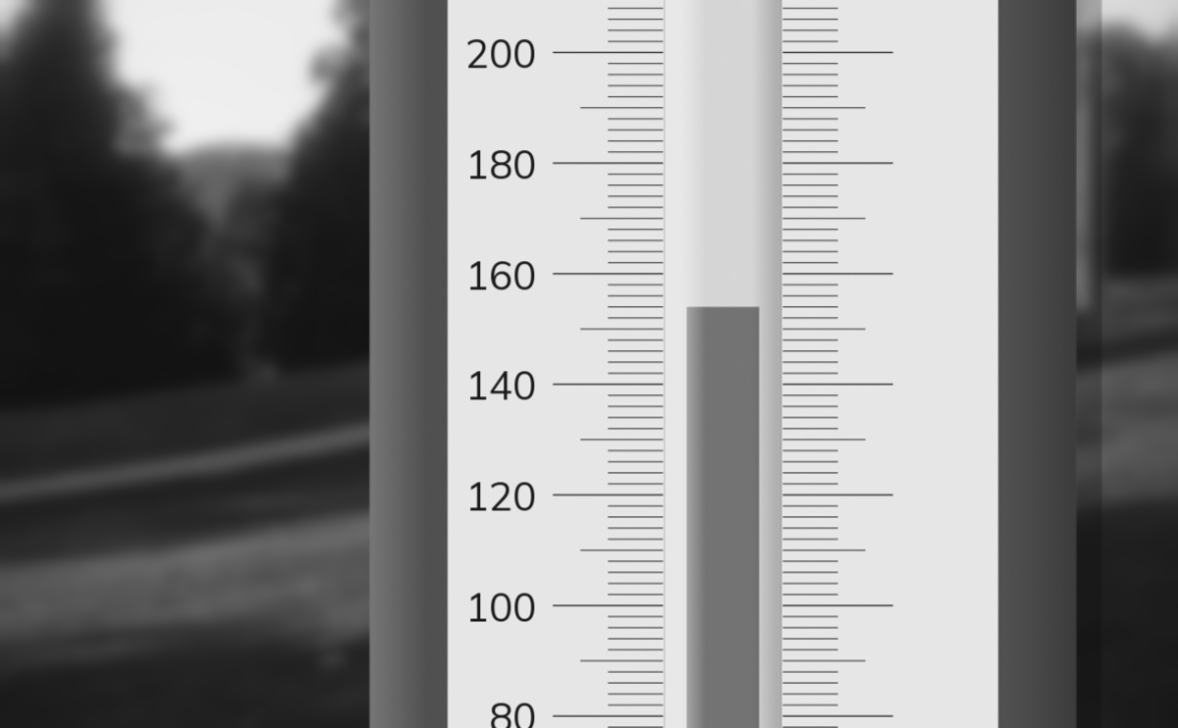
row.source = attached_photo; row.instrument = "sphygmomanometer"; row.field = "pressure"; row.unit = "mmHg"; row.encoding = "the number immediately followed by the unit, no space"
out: 154mmHg
